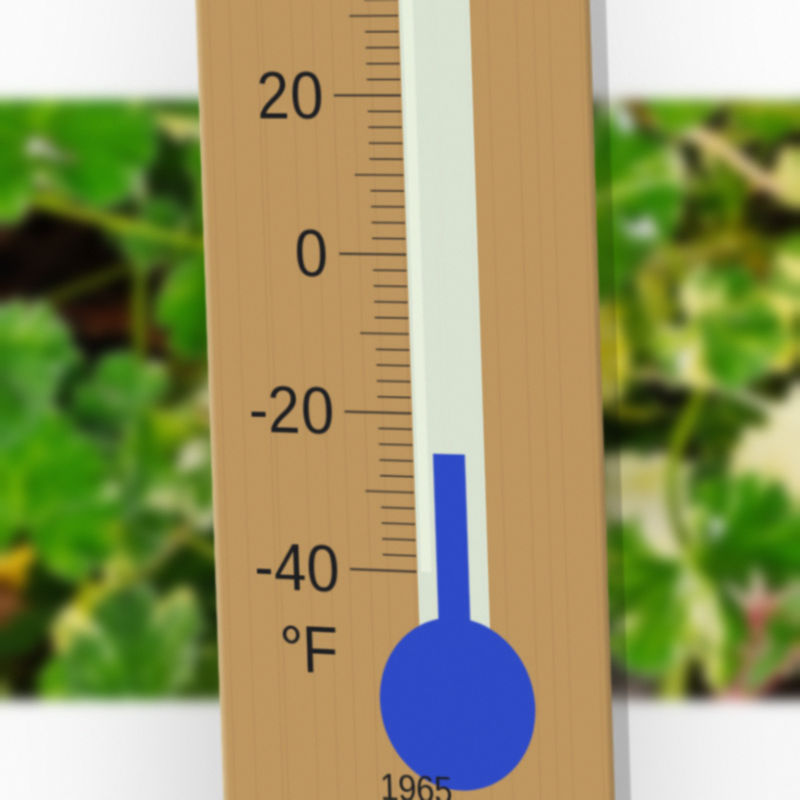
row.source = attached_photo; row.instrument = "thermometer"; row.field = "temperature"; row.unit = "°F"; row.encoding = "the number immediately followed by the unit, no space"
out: -25°F
